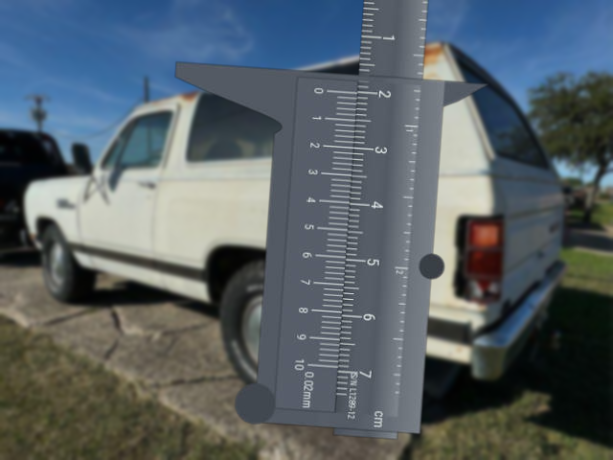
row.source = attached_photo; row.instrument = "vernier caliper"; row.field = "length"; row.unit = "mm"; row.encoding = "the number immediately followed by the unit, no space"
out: 20.2mm
